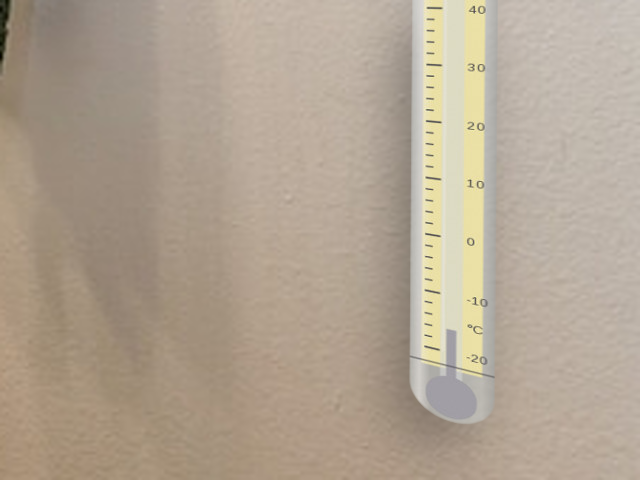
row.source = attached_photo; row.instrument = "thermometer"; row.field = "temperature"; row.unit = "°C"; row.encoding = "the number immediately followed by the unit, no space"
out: -16°C
